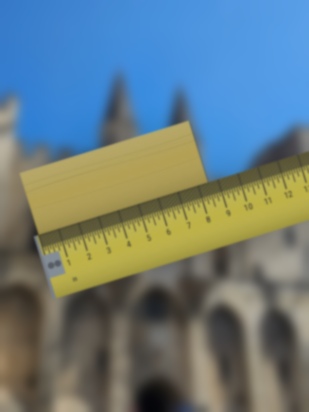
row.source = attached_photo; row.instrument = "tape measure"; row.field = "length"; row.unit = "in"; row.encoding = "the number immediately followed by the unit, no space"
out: 8.5in
